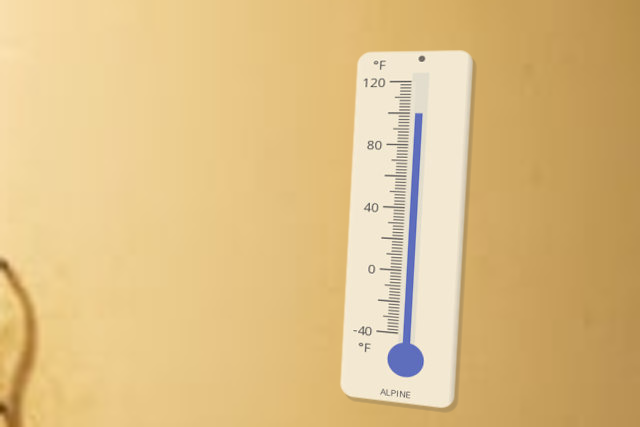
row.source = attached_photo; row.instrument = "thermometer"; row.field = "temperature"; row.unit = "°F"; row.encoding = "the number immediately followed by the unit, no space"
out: 100°F
